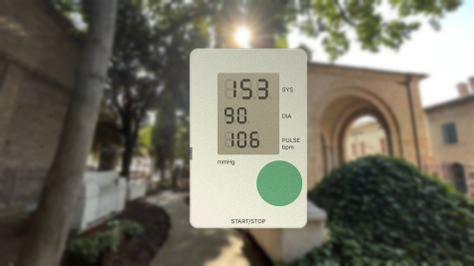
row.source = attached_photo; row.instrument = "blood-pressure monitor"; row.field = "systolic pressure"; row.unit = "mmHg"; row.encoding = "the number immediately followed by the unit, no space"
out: 153mmHg
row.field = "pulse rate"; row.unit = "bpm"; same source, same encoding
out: 106bpm
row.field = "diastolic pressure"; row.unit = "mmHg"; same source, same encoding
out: 90mmHg
